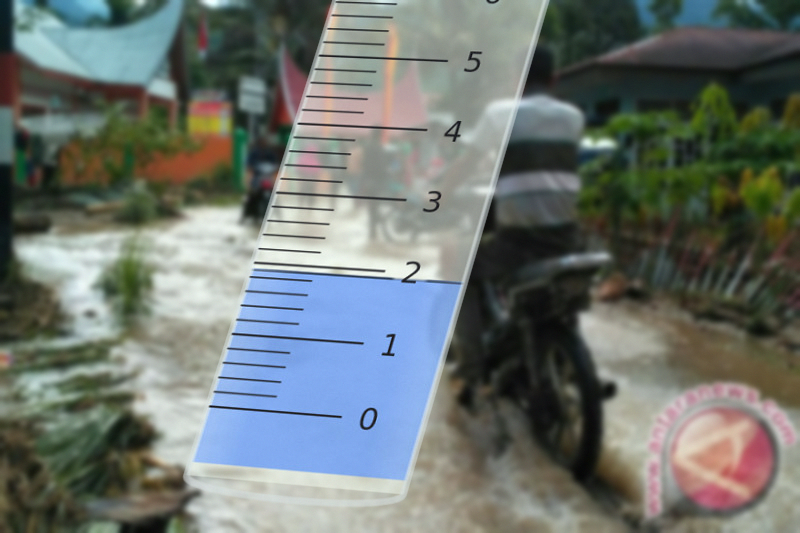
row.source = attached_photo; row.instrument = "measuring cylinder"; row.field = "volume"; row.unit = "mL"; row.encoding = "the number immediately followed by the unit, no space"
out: 1.9mL
